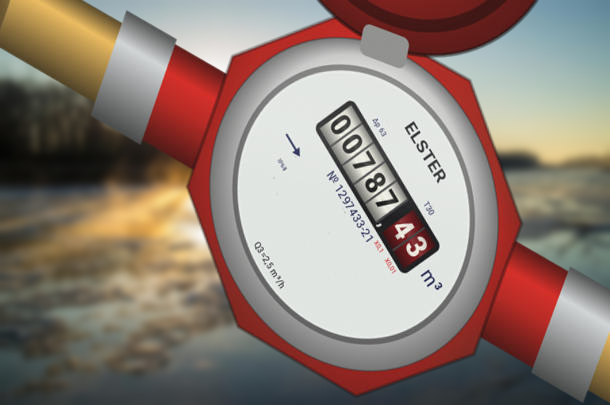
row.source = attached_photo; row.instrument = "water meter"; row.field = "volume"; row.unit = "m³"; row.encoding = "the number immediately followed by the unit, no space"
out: 787.43m³
